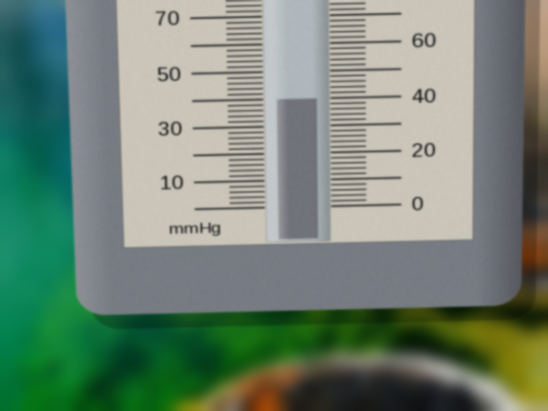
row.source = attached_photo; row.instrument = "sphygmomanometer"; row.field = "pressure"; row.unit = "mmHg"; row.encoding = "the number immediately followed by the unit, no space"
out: 40mmHg
